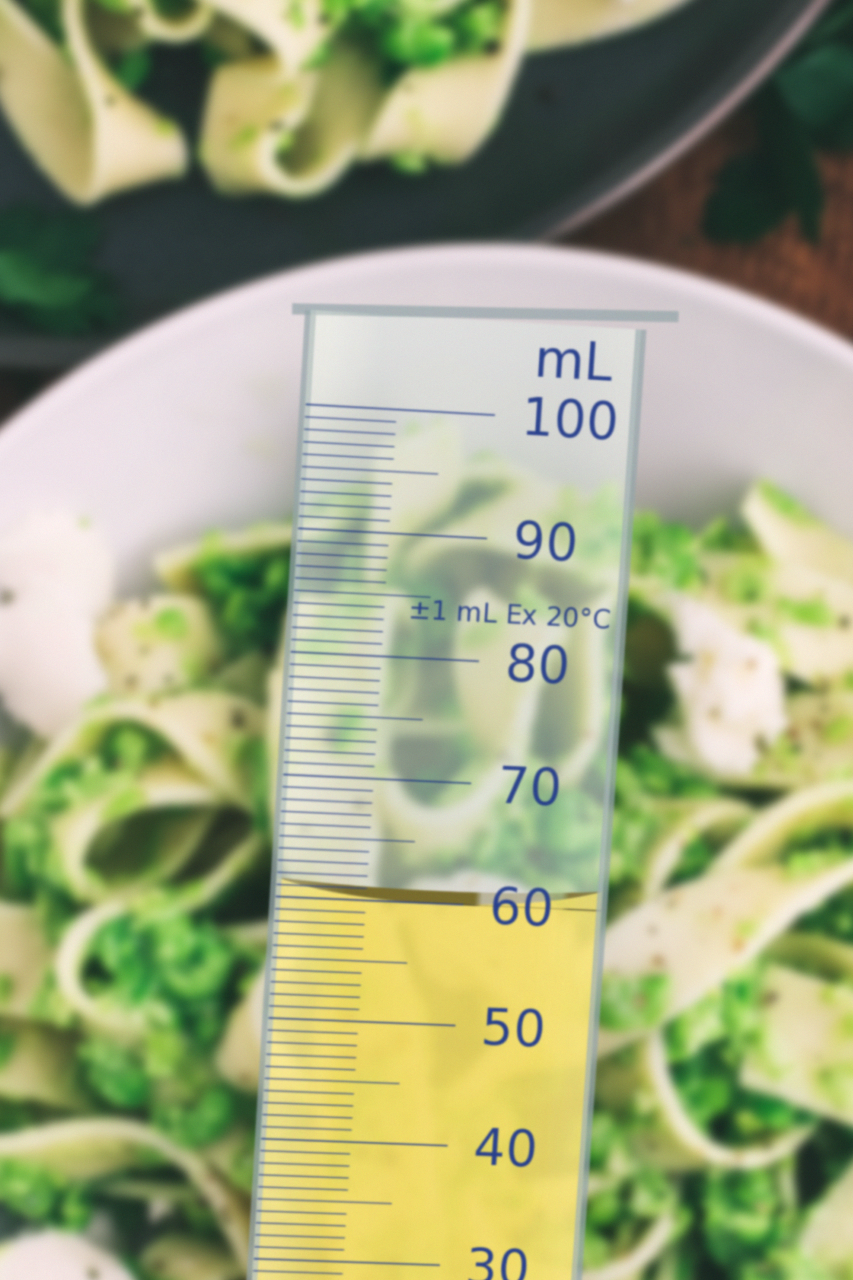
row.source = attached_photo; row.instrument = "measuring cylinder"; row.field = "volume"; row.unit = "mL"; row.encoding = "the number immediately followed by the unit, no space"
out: 60mL
